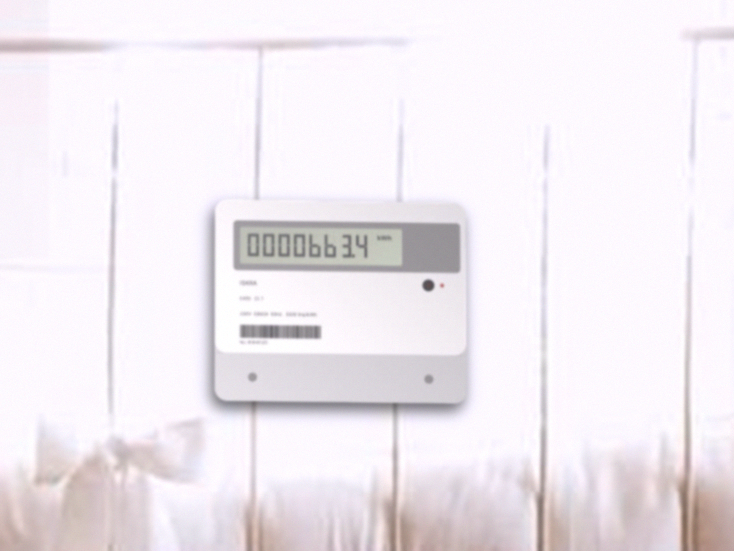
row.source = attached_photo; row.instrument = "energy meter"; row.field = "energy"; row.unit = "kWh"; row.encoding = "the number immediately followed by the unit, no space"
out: 663.4kWh
